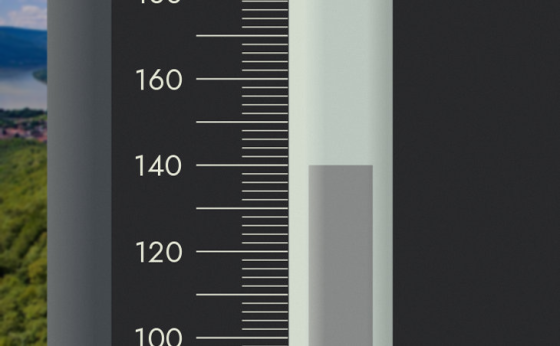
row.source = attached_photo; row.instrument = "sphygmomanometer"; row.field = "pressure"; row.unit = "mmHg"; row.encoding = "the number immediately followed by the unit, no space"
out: 140mmHg
